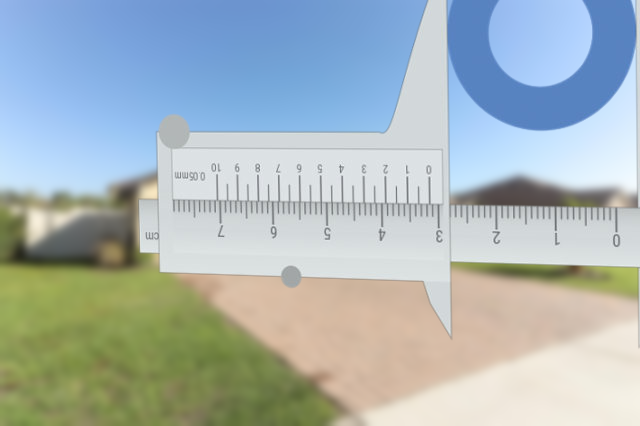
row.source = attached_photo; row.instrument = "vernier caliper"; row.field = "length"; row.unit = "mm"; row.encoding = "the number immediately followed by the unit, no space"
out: 31.5mm
